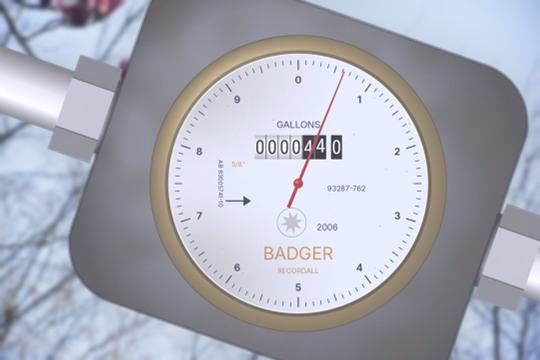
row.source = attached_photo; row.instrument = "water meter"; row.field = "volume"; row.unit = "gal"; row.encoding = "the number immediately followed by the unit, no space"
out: 440.6gal
